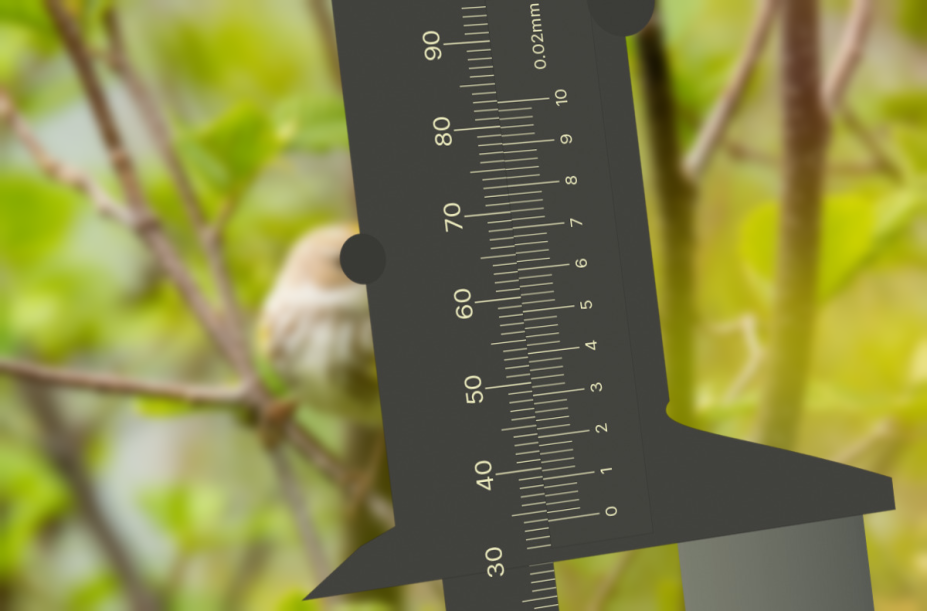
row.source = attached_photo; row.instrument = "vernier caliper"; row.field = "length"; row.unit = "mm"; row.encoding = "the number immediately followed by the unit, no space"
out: 33.8mm
